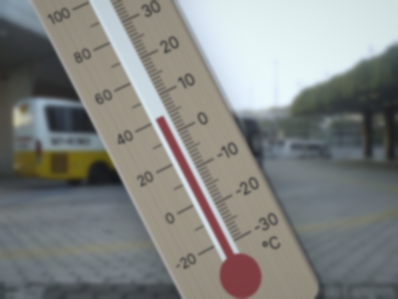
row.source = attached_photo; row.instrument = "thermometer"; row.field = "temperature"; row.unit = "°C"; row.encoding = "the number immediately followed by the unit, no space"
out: 5°C
